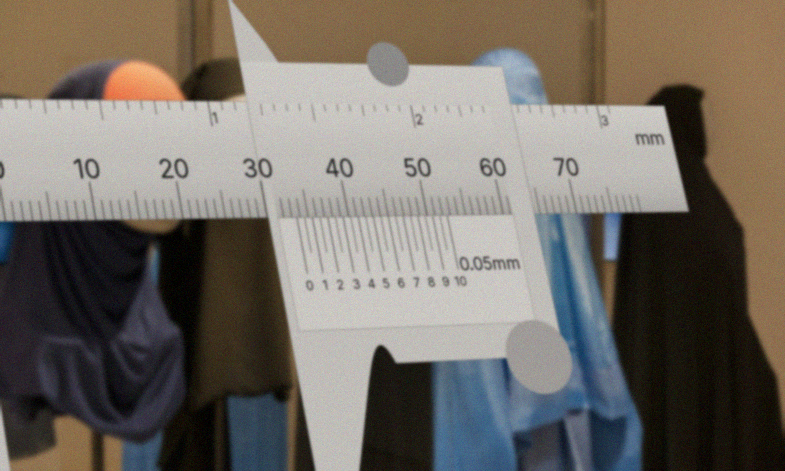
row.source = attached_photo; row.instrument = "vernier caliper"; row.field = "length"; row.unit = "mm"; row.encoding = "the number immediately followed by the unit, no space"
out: 33.6mm
